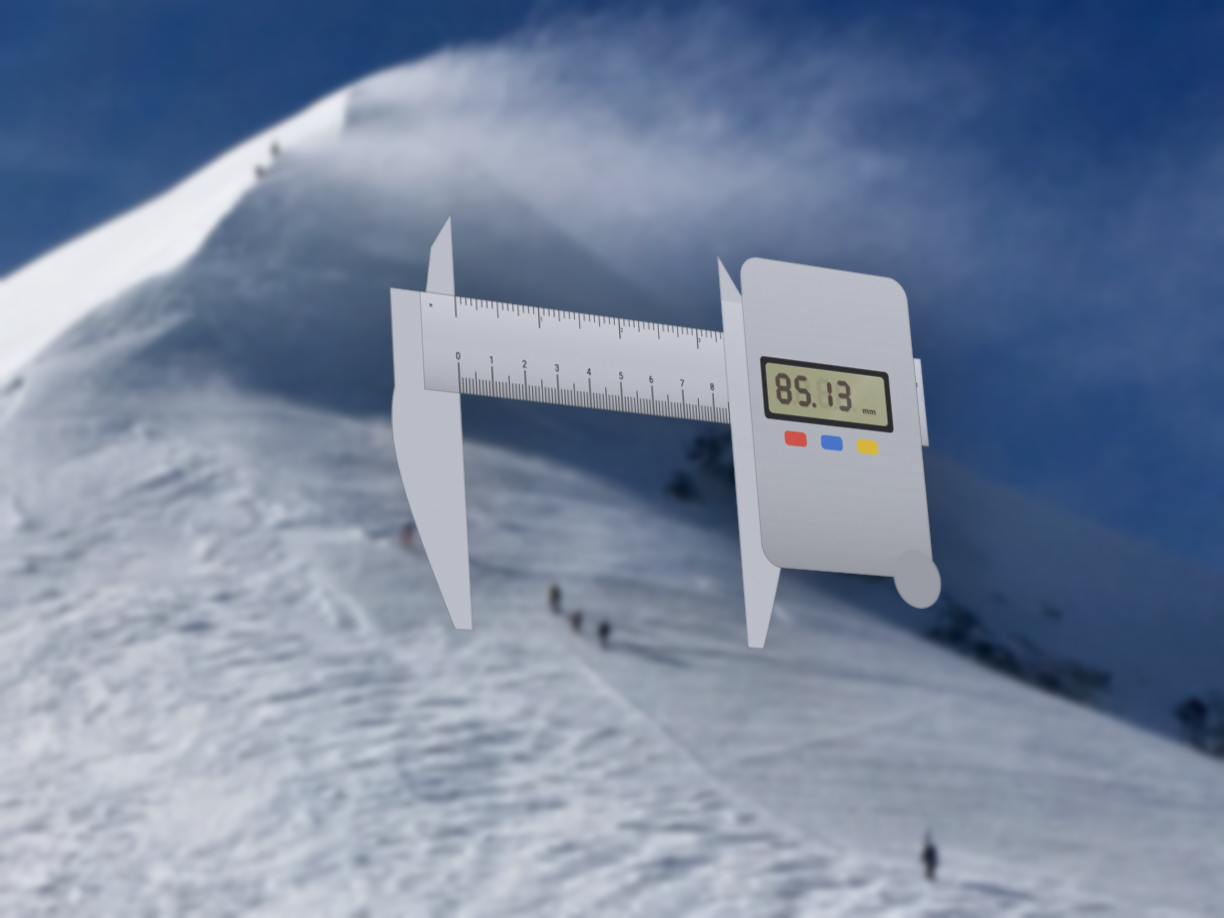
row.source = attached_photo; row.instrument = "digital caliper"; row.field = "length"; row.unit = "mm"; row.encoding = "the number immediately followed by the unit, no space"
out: 85.13mm
